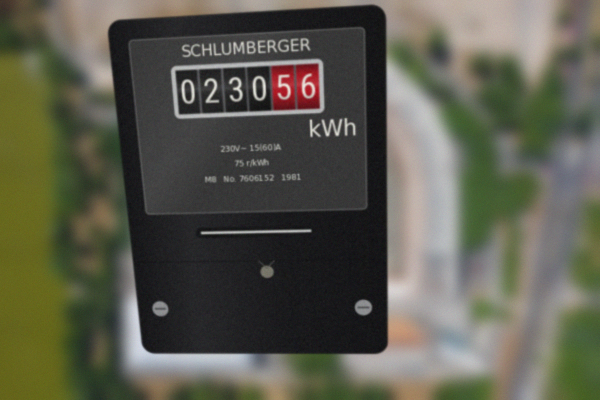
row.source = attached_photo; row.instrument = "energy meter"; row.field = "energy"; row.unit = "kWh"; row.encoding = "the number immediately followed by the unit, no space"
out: 230.56kWh
